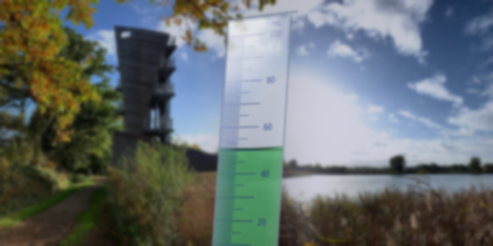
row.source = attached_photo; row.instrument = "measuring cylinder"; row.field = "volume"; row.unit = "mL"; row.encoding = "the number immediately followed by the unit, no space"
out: 50mL
